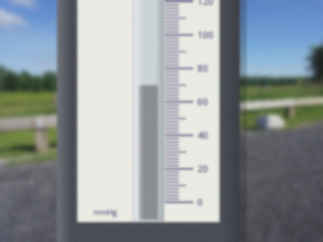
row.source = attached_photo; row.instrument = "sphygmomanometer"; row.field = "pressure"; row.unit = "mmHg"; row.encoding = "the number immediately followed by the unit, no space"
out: 70mmHg
